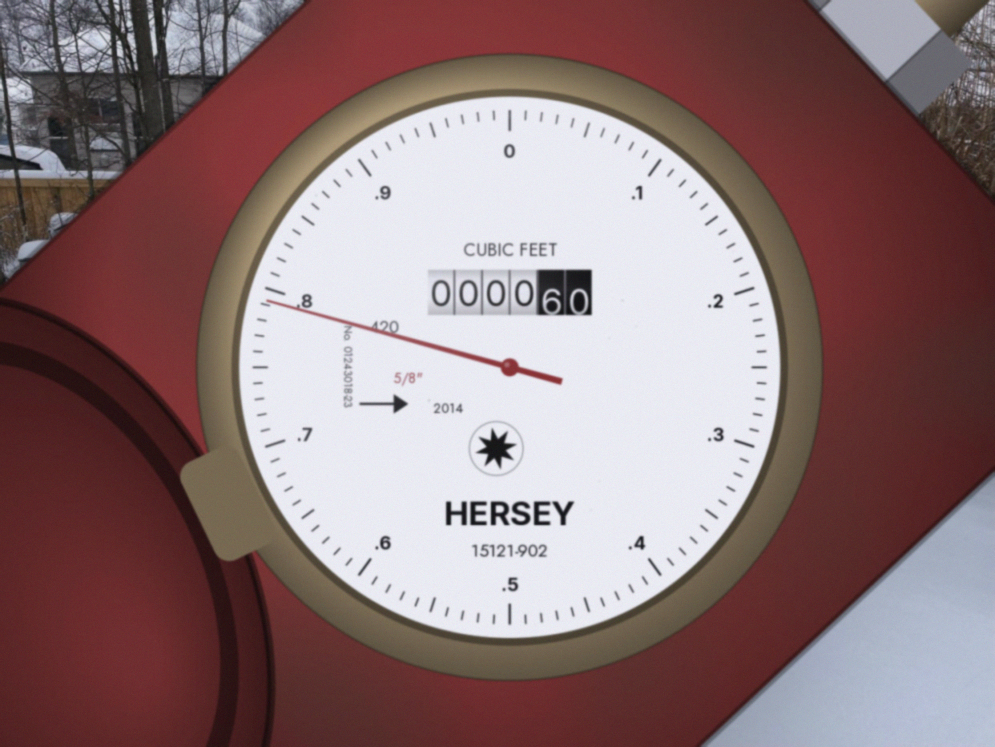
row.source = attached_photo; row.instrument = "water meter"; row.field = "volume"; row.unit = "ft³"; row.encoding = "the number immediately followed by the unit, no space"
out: 59.79ft³
